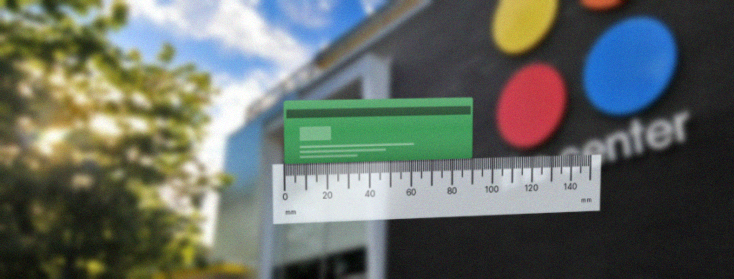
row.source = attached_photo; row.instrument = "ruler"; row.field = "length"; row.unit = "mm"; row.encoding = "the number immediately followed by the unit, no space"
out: 90mm
